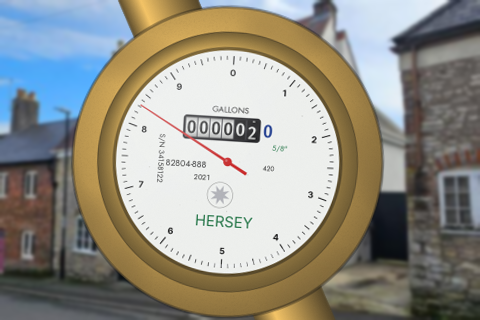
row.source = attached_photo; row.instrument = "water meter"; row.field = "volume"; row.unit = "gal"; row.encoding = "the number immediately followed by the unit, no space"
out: 18.3gal
